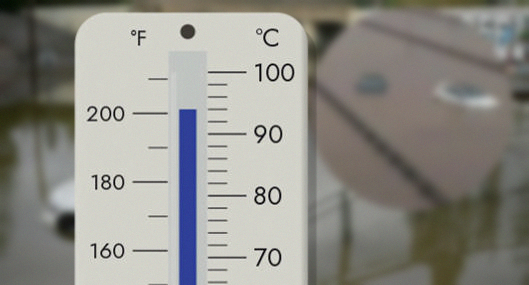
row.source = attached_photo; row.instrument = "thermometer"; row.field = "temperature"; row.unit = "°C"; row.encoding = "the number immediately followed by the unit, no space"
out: 94°C
